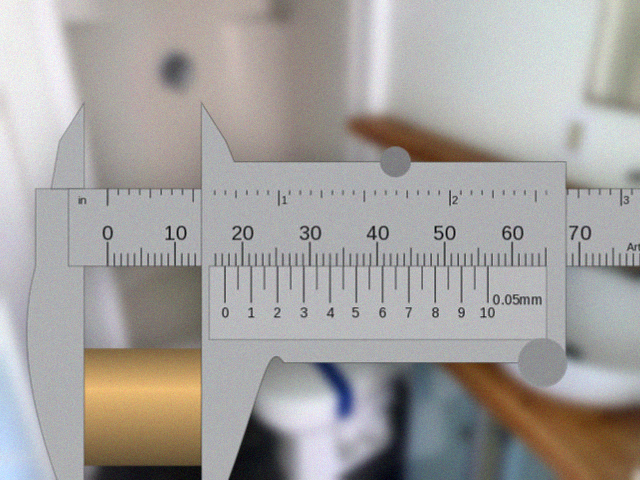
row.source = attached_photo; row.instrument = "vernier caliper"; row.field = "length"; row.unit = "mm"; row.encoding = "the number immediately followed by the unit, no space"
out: 17.4mm
